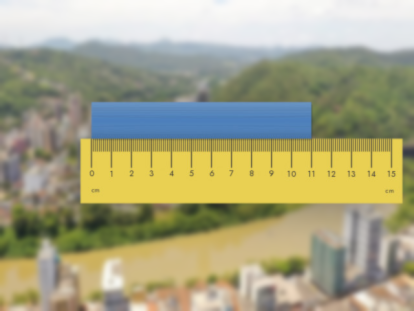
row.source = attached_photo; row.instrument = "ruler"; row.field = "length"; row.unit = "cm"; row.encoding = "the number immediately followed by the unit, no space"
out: 11cm
